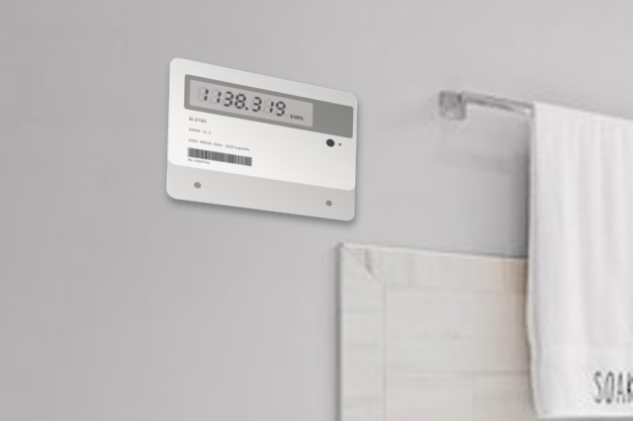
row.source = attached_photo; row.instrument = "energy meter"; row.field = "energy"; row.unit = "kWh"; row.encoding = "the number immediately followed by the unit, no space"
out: 1138.319kWh
